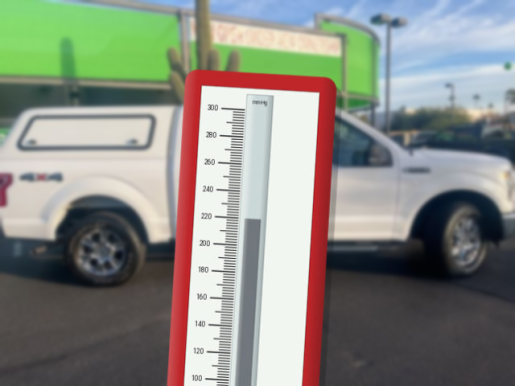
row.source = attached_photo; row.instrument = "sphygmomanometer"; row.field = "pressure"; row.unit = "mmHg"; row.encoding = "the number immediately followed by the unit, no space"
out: 220mmHg
